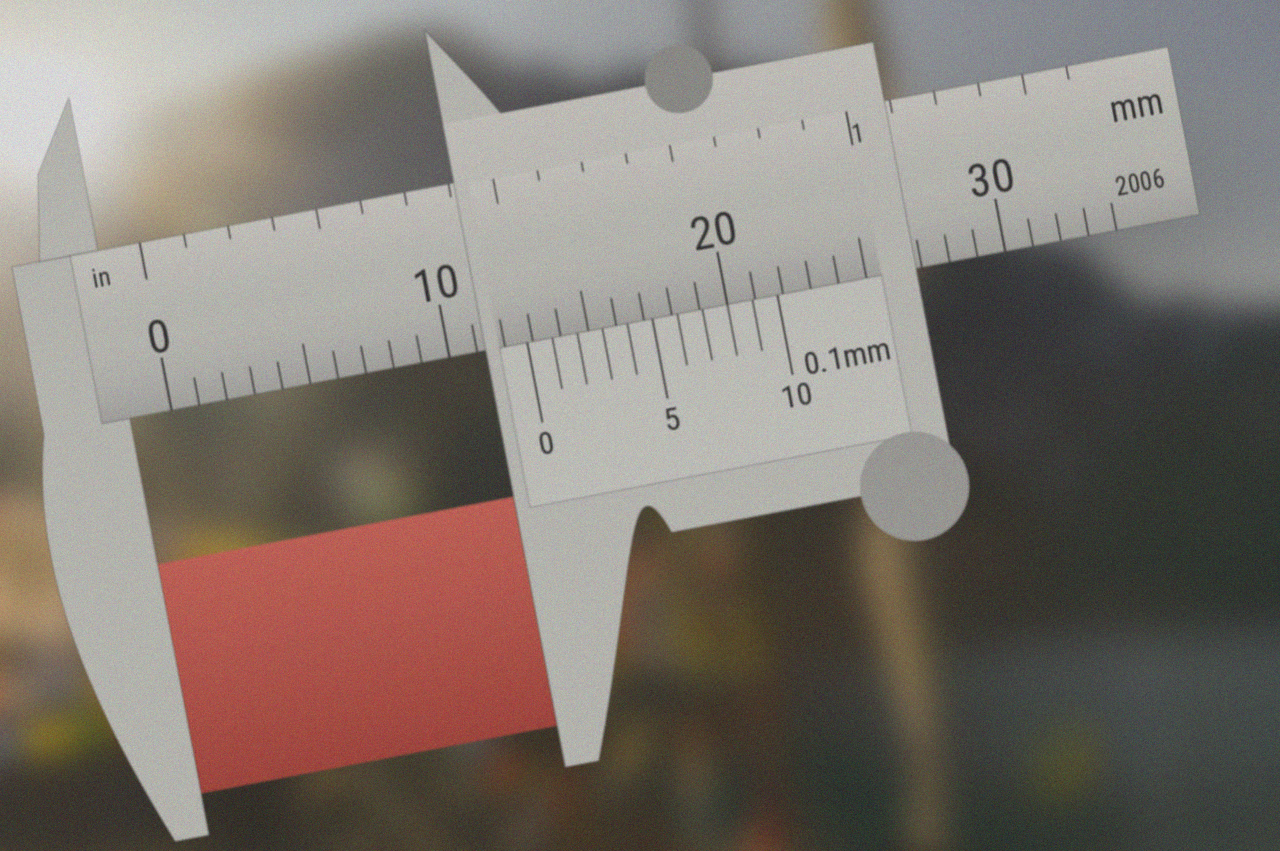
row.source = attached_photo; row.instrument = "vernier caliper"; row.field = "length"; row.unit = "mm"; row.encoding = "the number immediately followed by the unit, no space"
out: 12.8mm
